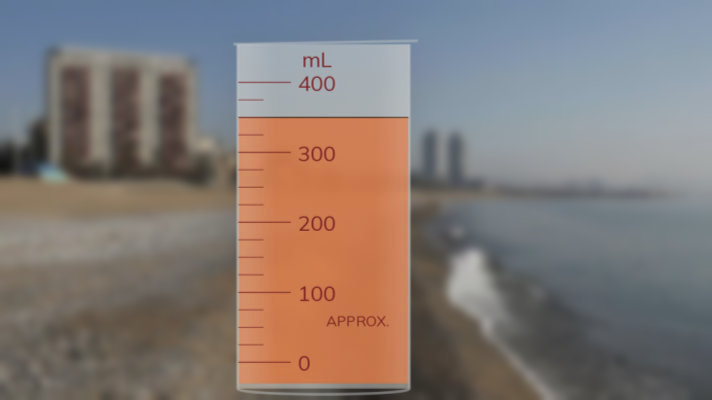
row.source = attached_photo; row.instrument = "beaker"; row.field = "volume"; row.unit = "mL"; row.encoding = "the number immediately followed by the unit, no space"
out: 350mL
